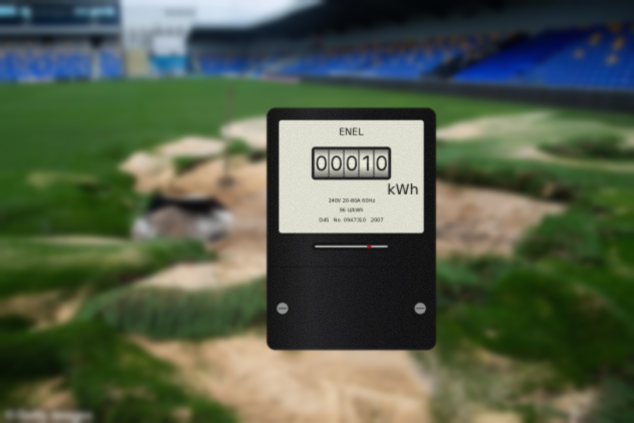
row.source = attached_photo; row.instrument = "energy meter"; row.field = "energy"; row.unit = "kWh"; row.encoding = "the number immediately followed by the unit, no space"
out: 10kWh
